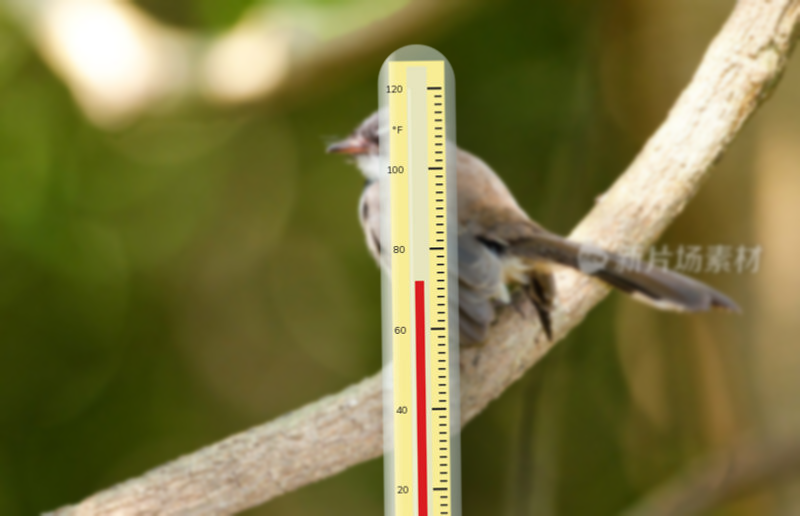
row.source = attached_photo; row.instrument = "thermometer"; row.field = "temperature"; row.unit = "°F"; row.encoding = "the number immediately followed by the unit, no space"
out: 72°F
